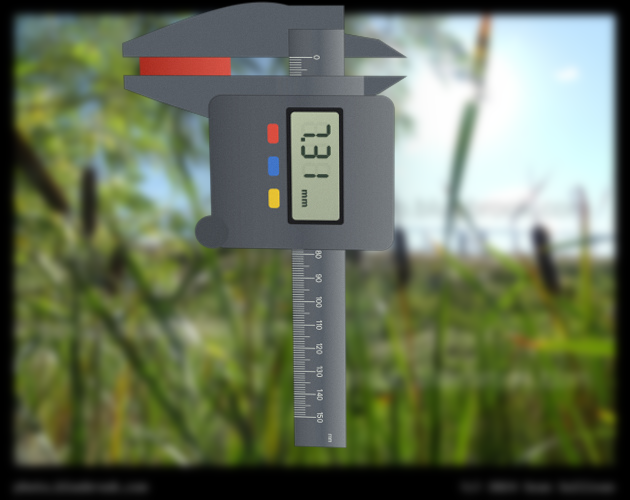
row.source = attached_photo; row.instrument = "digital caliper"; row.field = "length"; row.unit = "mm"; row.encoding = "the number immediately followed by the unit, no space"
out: 7.31mm
